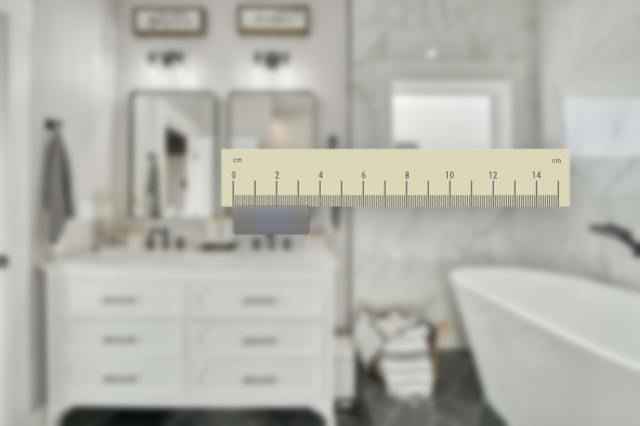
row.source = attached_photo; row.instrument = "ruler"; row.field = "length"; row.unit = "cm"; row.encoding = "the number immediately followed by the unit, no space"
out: 3.5cm
